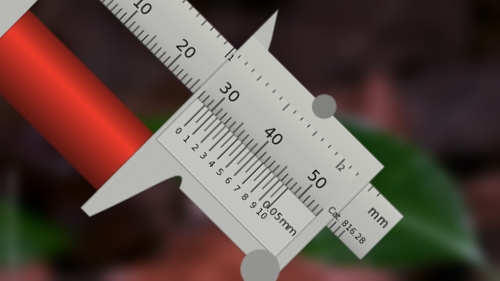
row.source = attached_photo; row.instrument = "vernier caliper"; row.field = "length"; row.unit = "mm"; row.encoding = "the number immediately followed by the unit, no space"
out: 28.6mm
